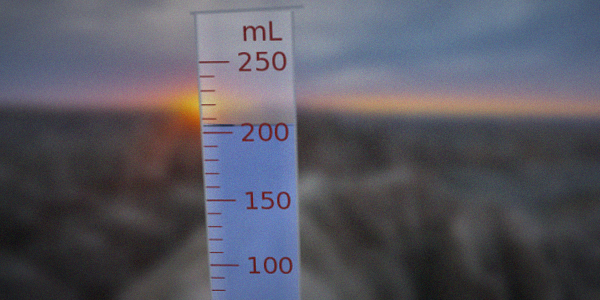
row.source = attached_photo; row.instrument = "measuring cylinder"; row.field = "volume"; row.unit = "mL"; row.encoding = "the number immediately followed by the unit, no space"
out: 205mL
